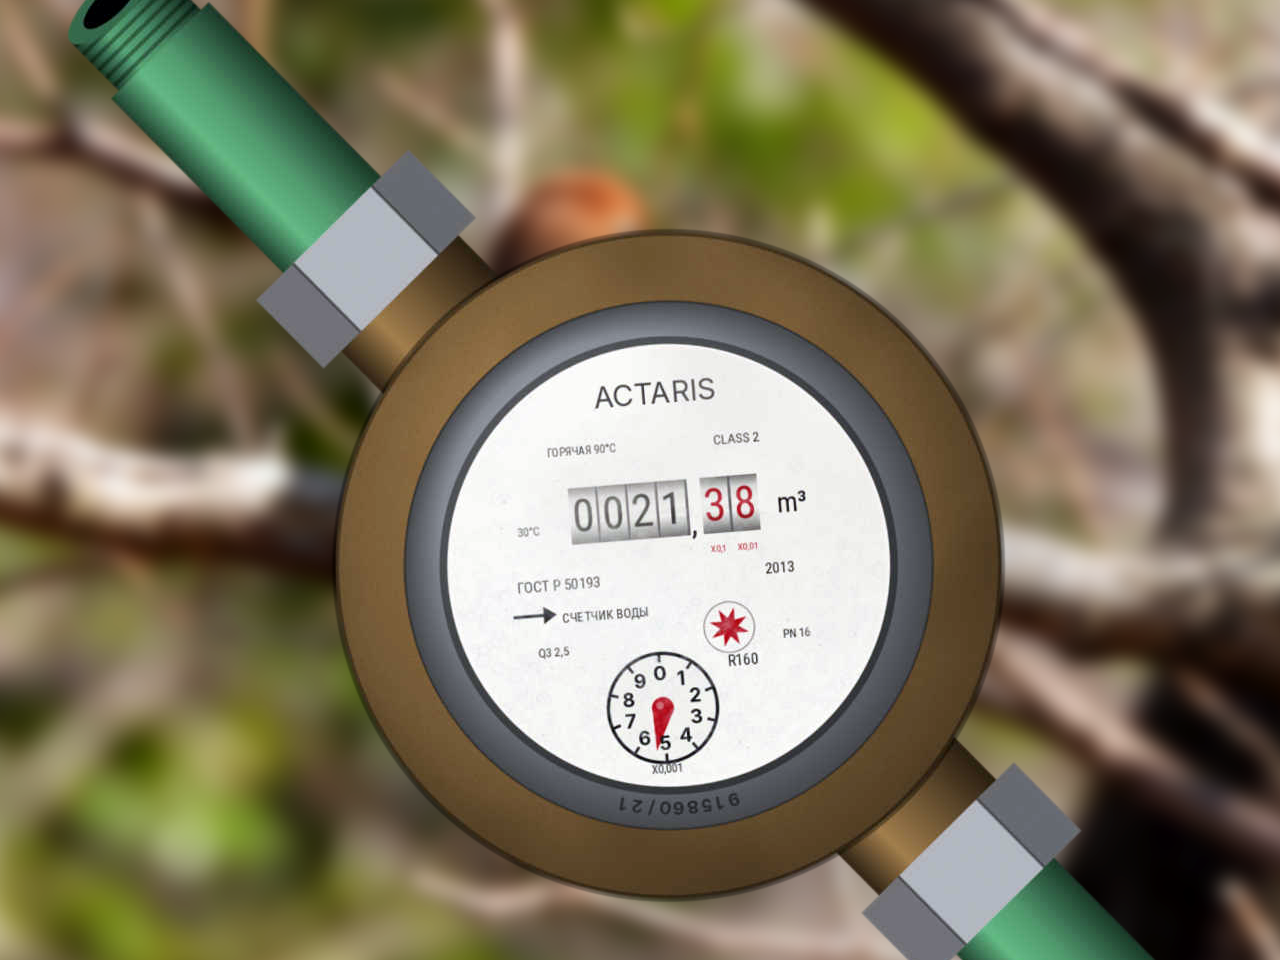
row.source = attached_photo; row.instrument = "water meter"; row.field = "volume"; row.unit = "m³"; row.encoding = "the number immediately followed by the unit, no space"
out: 21.385m³
